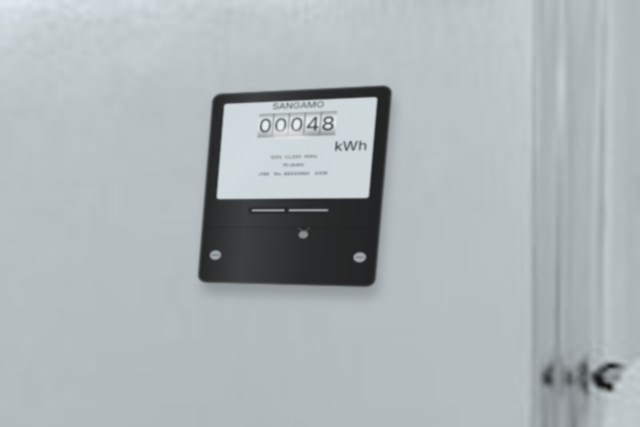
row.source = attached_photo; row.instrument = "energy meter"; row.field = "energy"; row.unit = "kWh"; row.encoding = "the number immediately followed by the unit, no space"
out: 48kWh
